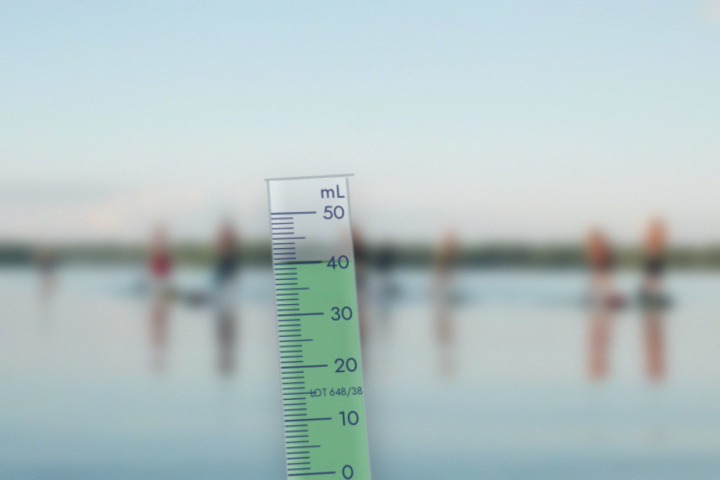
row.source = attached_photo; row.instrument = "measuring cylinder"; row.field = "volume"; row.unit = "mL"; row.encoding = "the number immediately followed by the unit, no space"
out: 40mL
